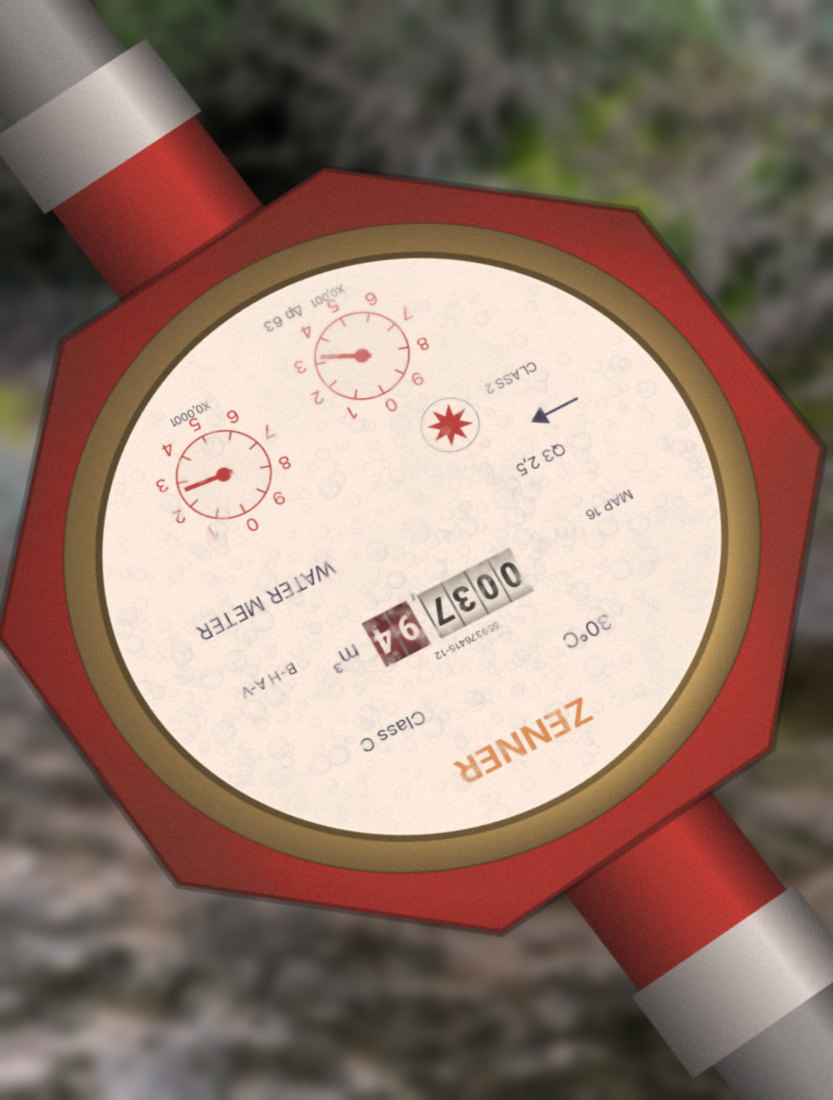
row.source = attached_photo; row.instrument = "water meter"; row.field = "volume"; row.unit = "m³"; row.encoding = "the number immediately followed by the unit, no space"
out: 37.9432m³
